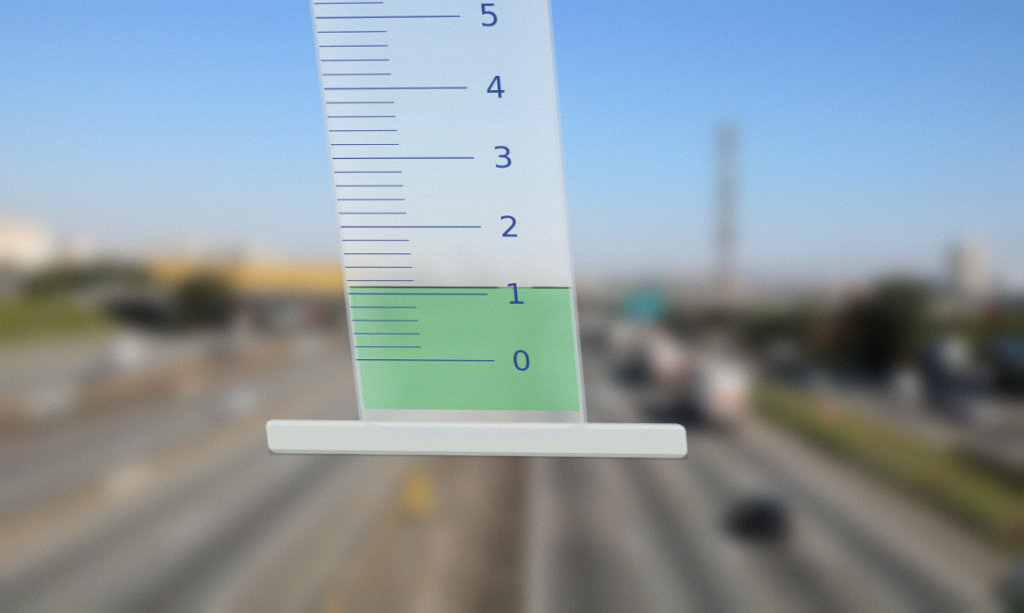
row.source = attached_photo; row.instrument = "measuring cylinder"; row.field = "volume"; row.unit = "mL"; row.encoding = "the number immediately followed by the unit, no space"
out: 1.1mL
